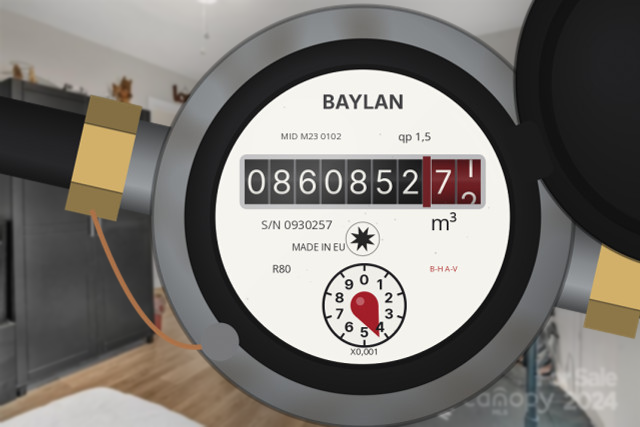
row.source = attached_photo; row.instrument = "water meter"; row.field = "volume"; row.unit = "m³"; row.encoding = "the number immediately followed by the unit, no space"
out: 860852.714m³
